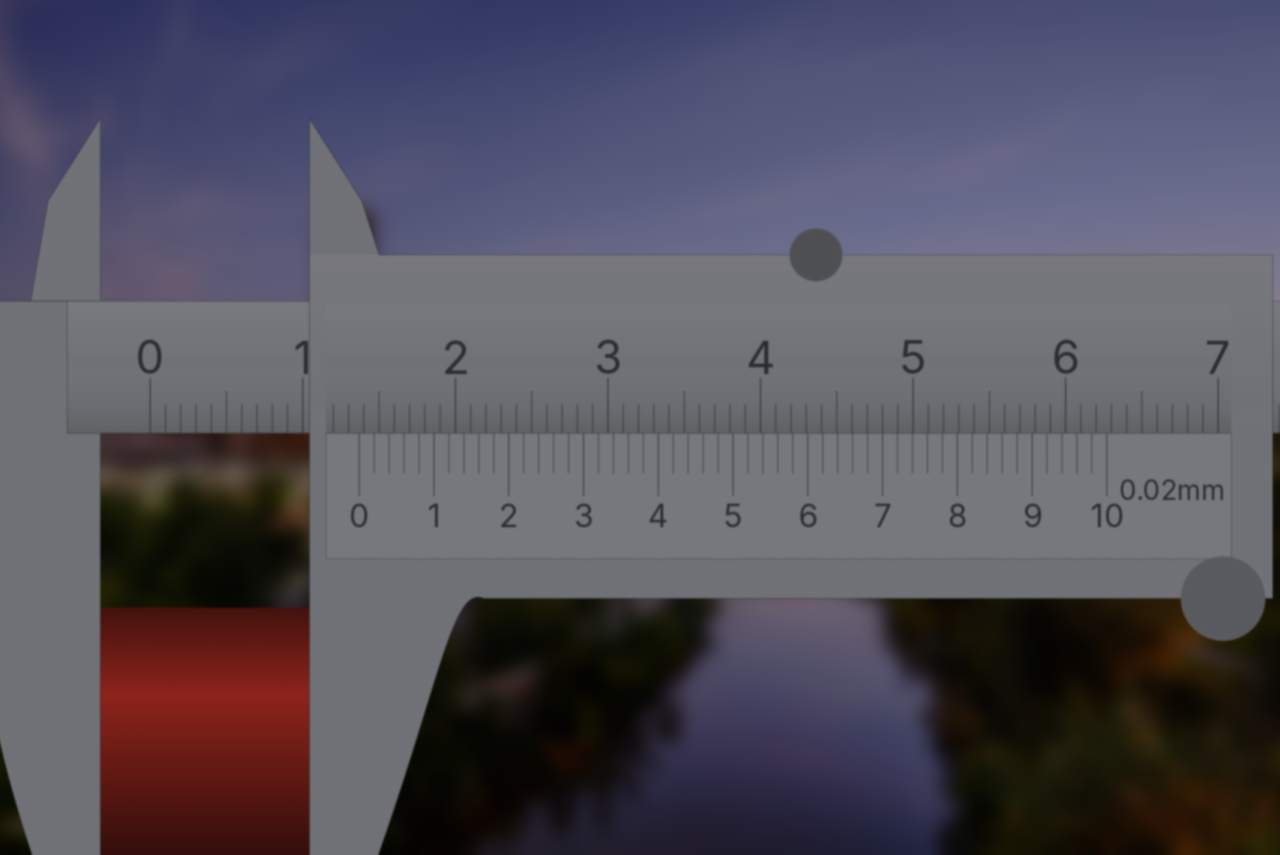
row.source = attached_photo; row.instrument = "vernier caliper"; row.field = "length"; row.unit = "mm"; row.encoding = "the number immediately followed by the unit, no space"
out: 13.7mm
